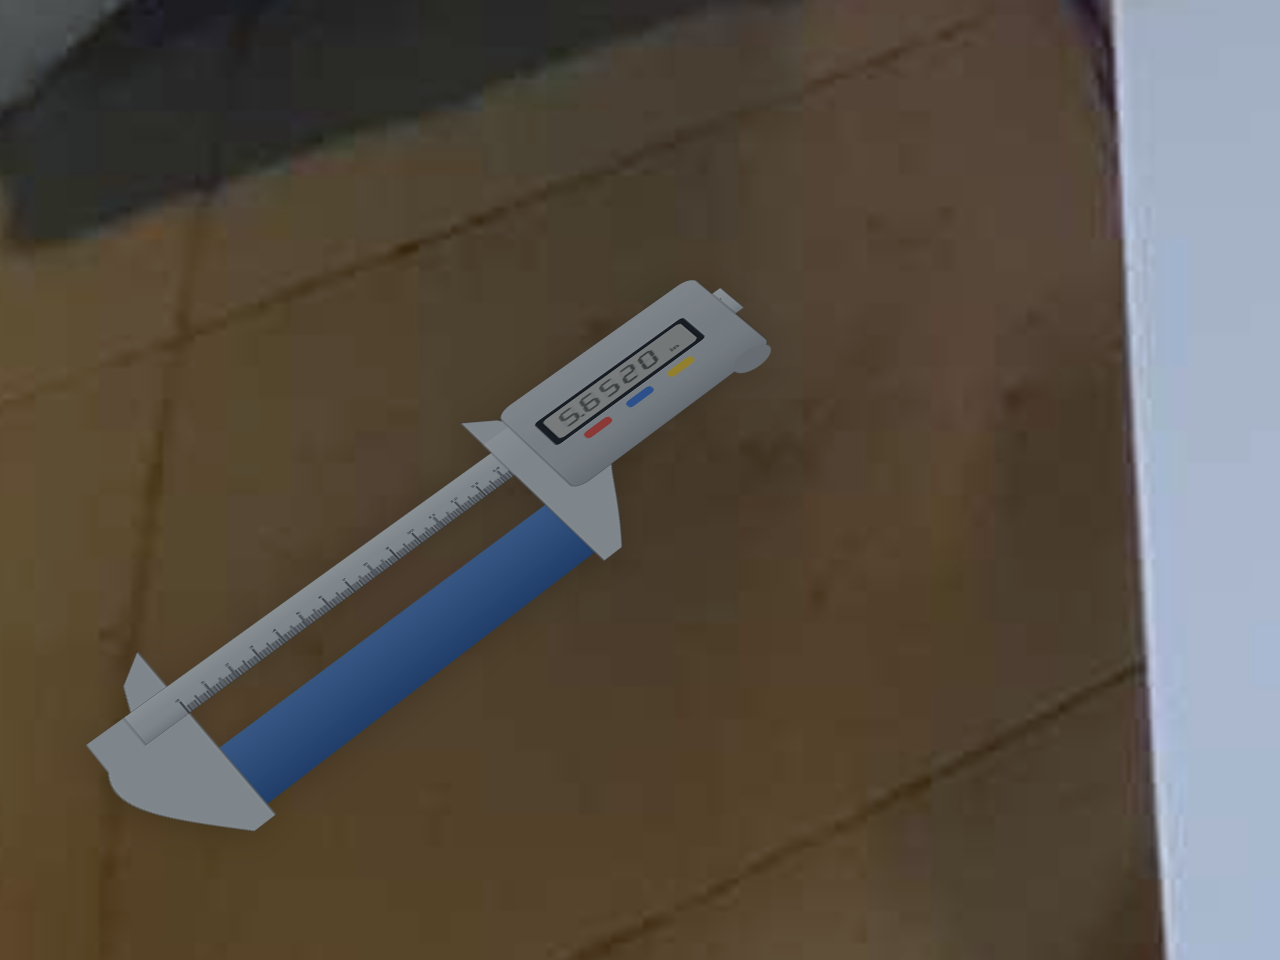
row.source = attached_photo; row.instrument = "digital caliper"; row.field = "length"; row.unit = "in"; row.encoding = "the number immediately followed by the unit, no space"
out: 5.6520in
